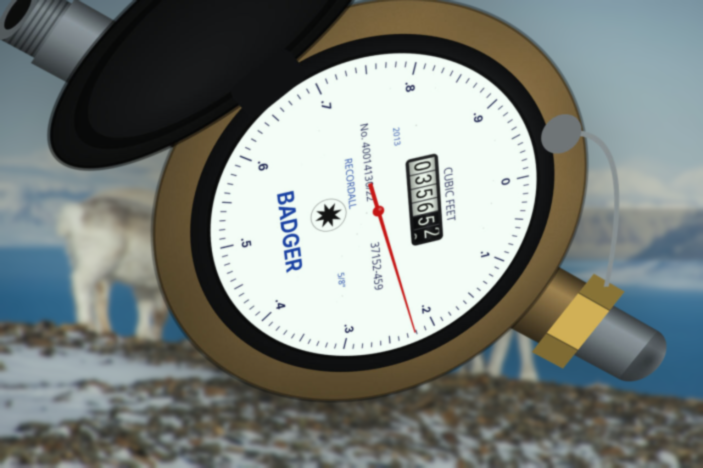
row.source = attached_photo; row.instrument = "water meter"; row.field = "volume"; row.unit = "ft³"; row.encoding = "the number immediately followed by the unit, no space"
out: 35652.22ft³
